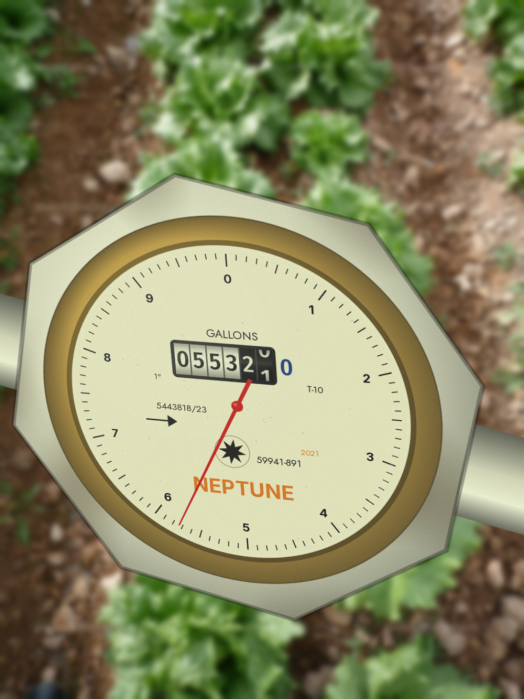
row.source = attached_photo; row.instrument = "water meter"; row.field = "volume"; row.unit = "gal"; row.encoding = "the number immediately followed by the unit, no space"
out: 553205.7gal
